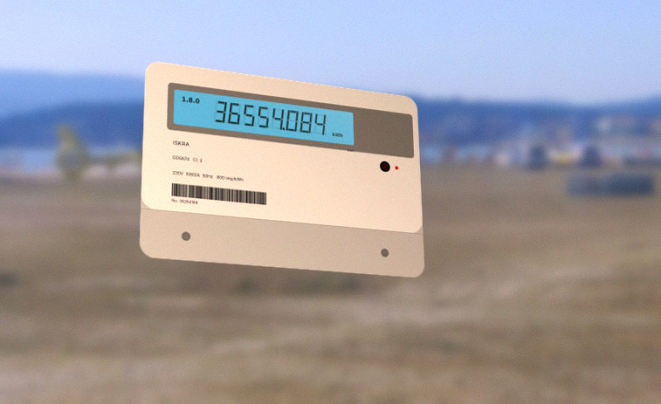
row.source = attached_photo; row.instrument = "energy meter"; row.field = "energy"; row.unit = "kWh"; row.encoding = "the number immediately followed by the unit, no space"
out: 36554.084kWh
